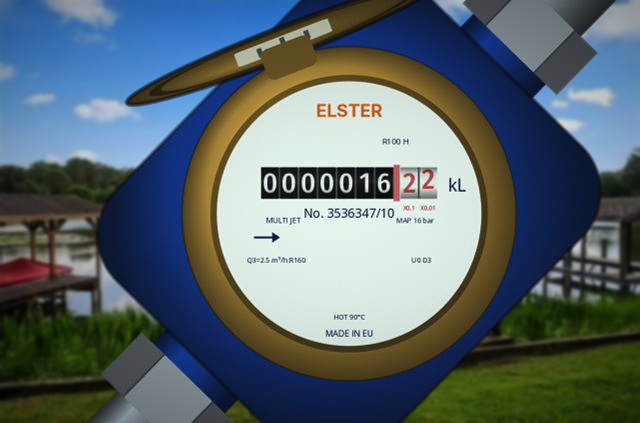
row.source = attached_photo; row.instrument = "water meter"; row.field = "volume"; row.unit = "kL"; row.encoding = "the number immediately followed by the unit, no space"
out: 16.22kL
